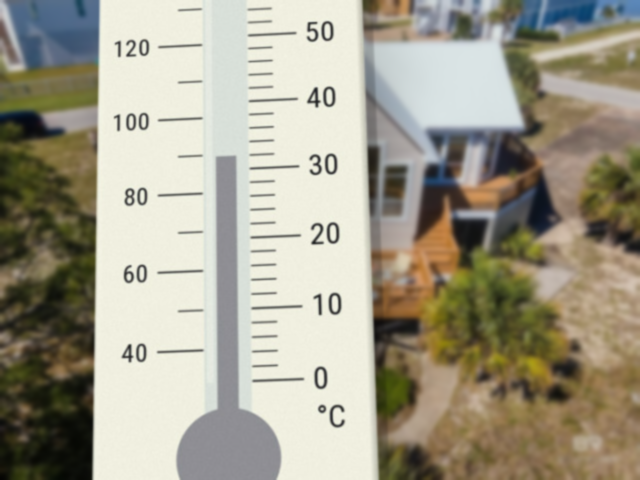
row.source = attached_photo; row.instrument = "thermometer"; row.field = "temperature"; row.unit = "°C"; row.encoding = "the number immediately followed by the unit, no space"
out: 32°C
